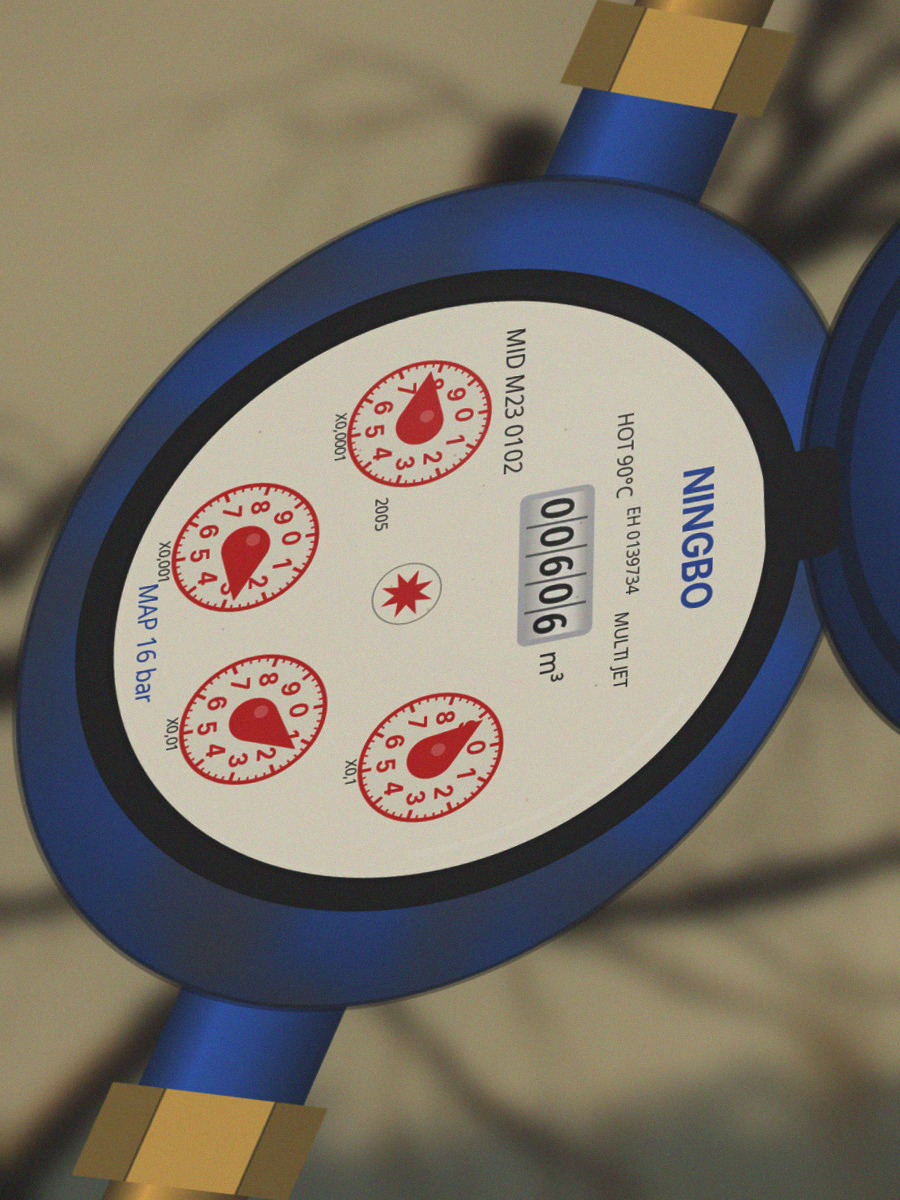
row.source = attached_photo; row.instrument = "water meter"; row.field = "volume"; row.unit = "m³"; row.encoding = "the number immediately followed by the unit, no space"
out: 605.9127m³
